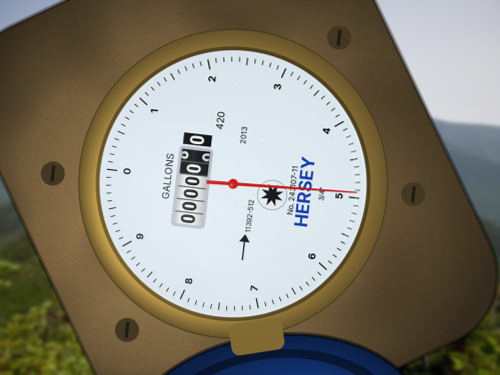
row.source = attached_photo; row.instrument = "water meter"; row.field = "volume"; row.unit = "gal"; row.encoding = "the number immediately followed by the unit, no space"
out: 84.9gal
